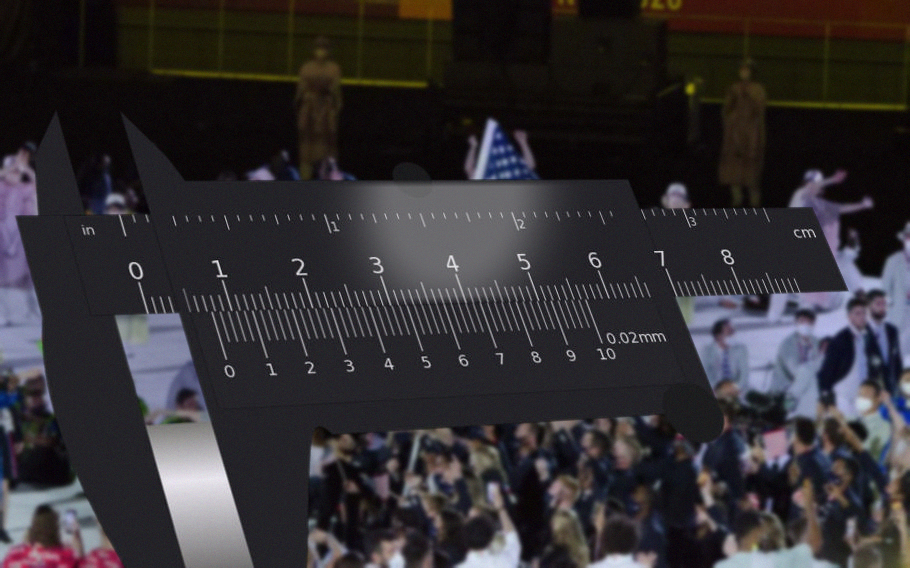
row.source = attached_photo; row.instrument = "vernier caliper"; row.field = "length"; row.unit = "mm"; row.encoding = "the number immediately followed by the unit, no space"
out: 7.6mm
